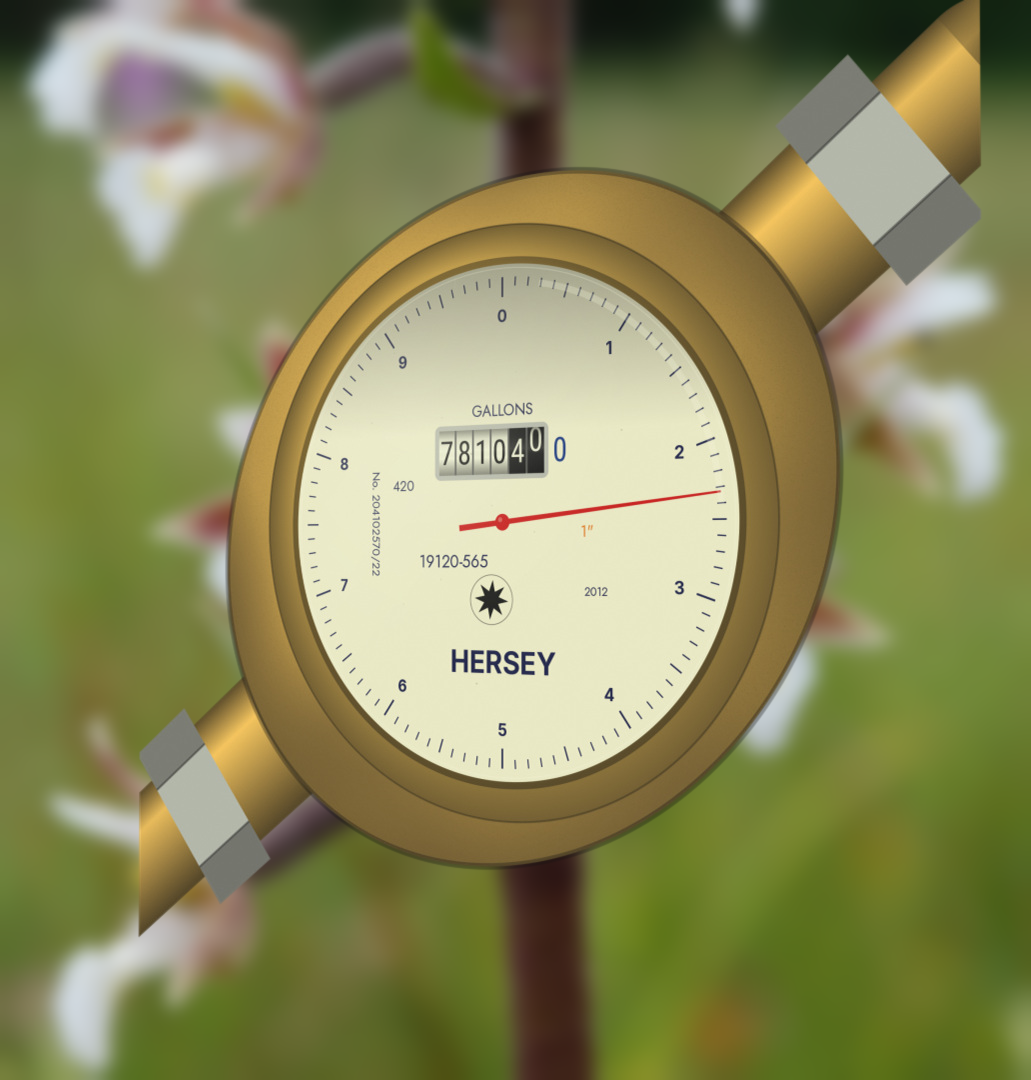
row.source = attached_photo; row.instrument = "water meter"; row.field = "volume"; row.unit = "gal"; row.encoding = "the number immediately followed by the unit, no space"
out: 7810402.3gal
